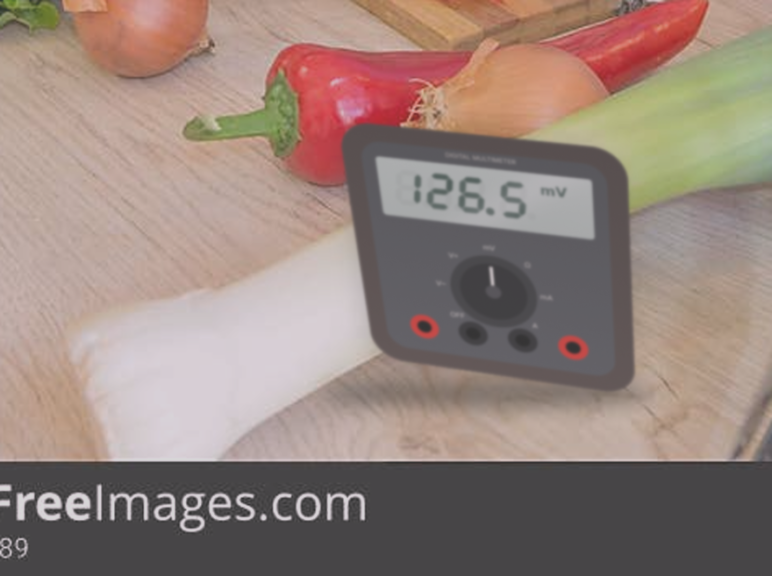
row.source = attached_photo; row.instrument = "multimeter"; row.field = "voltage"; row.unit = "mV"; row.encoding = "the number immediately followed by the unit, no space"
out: 126.5mV
